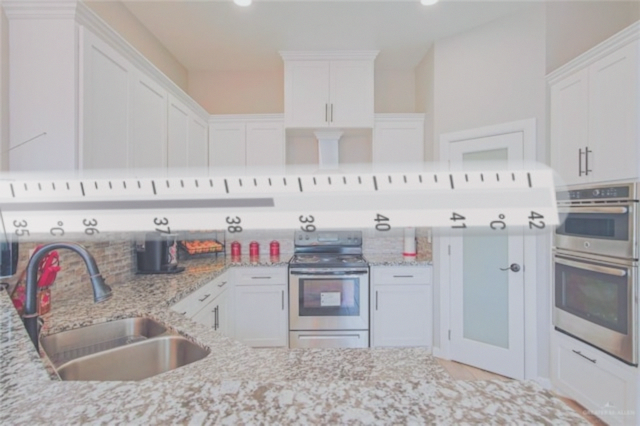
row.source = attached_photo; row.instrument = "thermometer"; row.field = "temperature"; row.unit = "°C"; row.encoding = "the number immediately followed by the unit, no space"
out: 38.6°C
